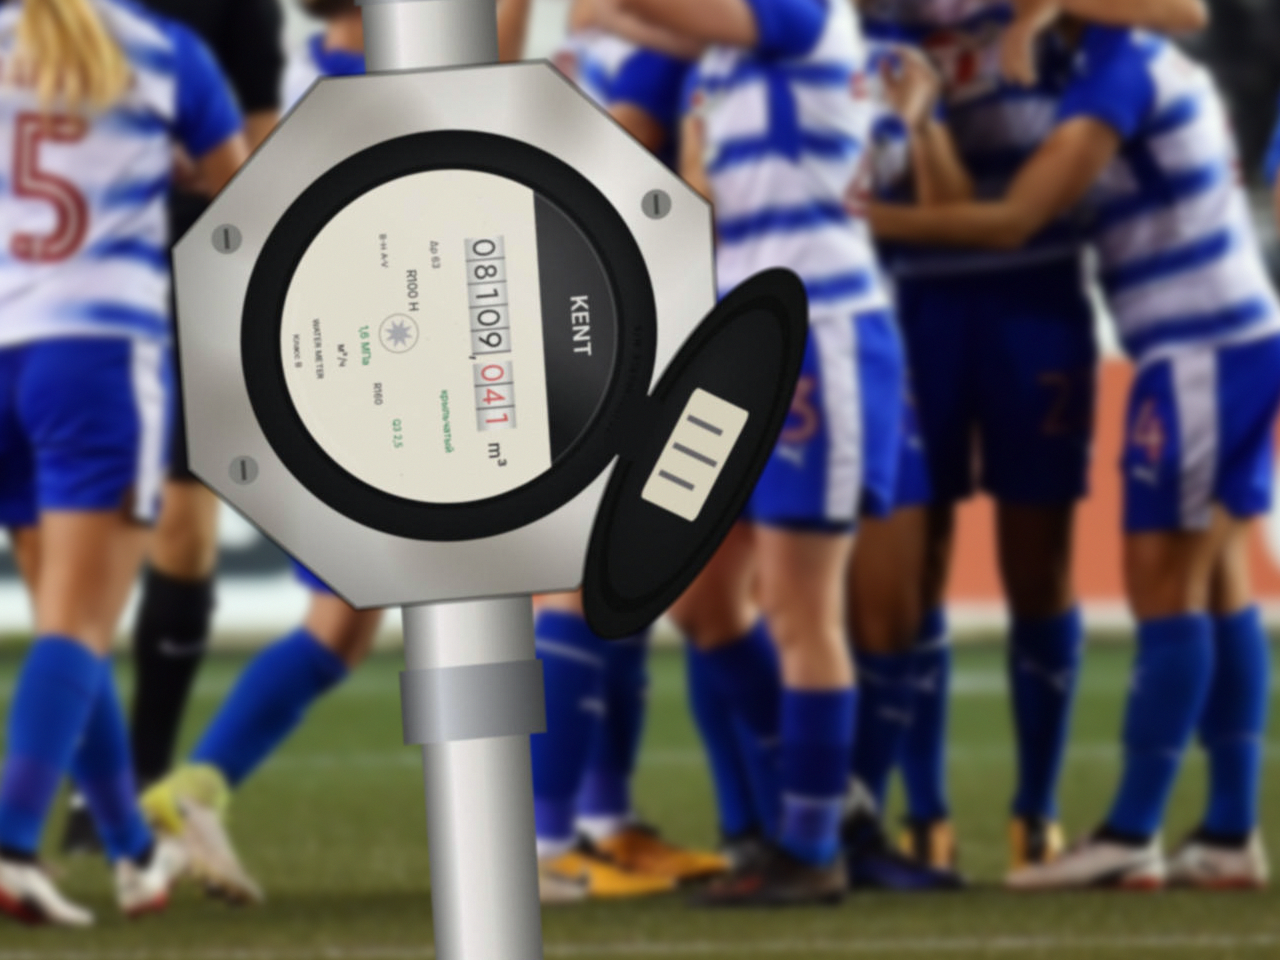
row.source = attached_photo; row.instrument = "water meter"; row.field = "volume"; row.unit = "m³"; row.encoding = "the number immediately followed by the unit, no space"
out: 8109.041m³
